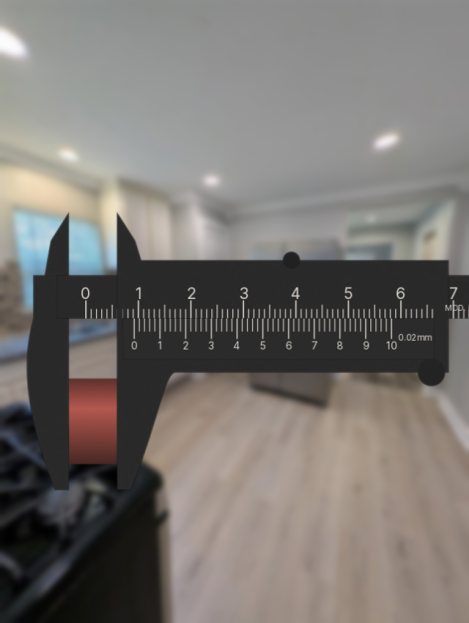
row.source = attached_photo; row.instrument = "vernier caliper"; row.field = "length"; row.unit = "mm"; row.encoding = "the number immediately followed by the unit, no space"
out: 9.2mm
